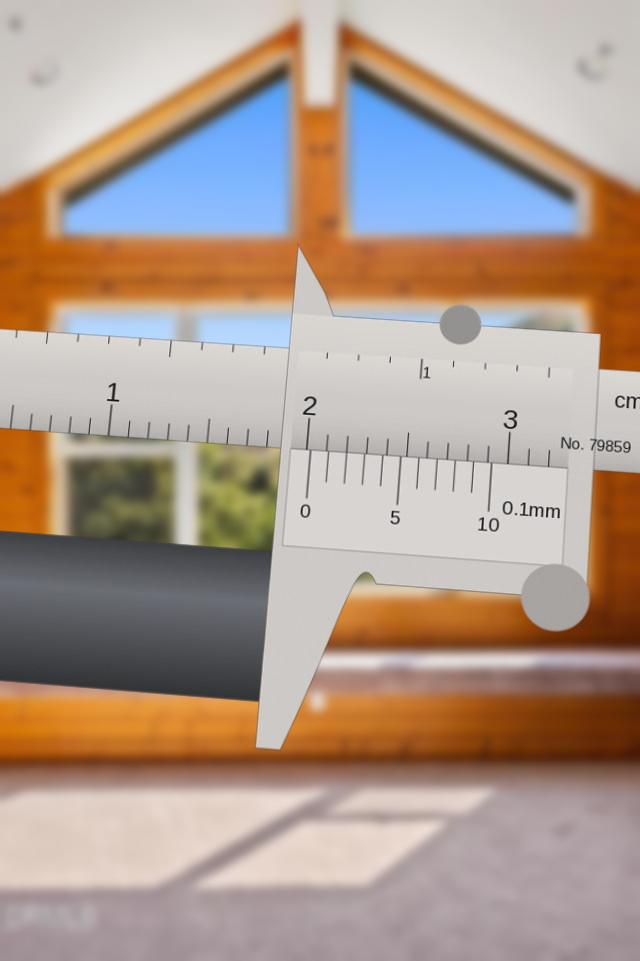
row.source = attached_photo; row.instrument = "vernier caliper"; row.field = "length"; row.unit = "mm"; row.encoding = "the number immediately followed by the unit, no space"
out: 20.2mm
